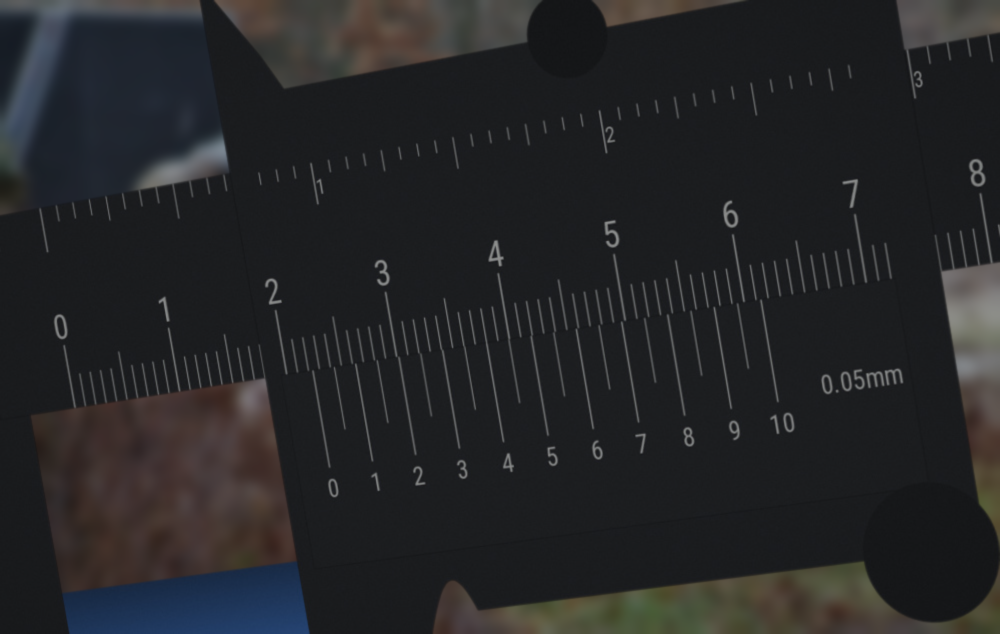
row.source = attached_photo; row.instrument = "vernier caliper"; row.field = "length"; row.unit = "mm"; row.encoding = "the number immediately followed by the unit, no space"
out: 22.4mm
